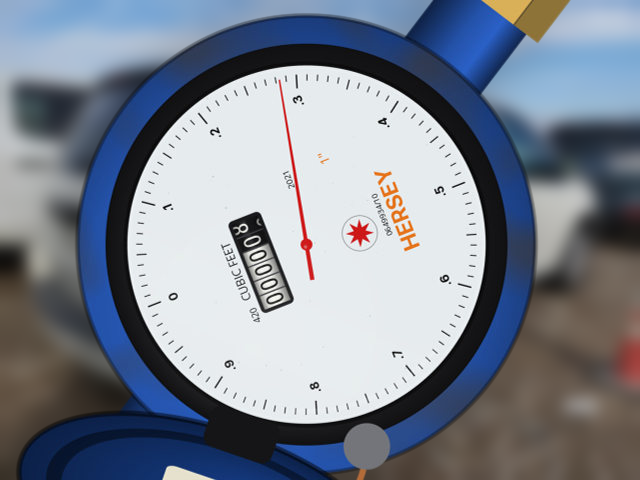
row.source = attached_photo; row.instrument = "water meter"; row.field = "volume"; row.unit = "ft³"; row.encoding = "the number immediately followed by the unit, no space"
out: 8.28ft³
